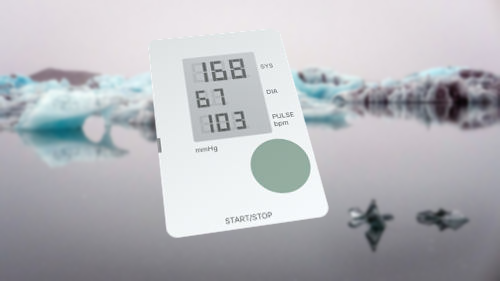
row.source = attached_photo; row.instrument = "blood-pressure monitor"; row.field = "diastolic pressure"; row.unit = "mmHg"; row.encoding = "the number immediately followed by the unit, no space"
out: 67mmHg
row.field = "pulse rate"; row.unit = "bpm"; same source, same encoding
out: 103bpm
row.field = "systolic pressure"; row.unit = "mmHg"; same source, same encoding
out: 168mmHg
